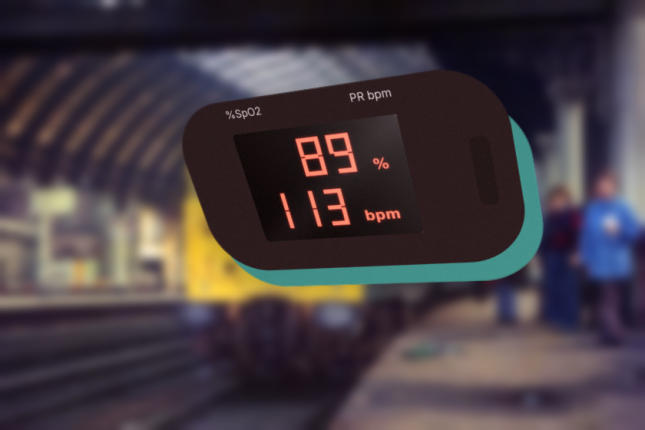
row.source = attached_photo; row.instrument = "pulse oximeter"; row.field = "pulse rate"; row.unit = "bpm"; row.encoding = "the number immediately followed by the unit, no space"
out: 113bpm
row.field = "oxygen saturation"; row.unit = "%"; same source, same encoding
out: 89%
